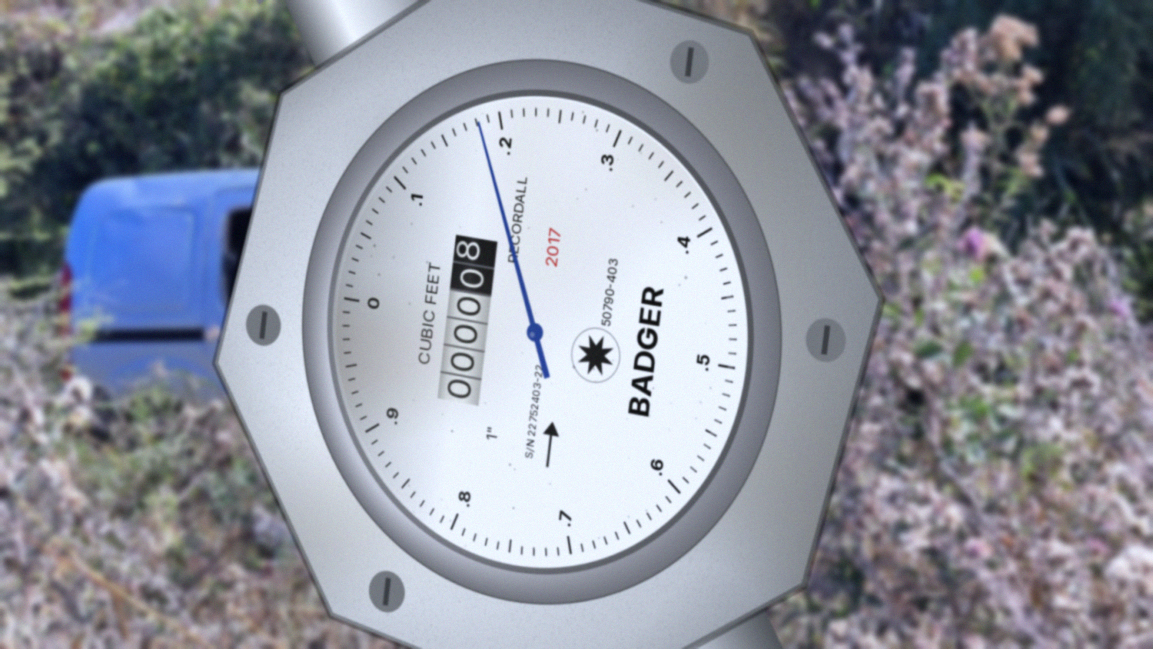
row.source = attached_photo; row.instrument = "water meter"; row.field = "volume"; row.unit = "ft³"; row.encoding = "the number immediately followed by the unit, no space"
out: 8.18ft³
